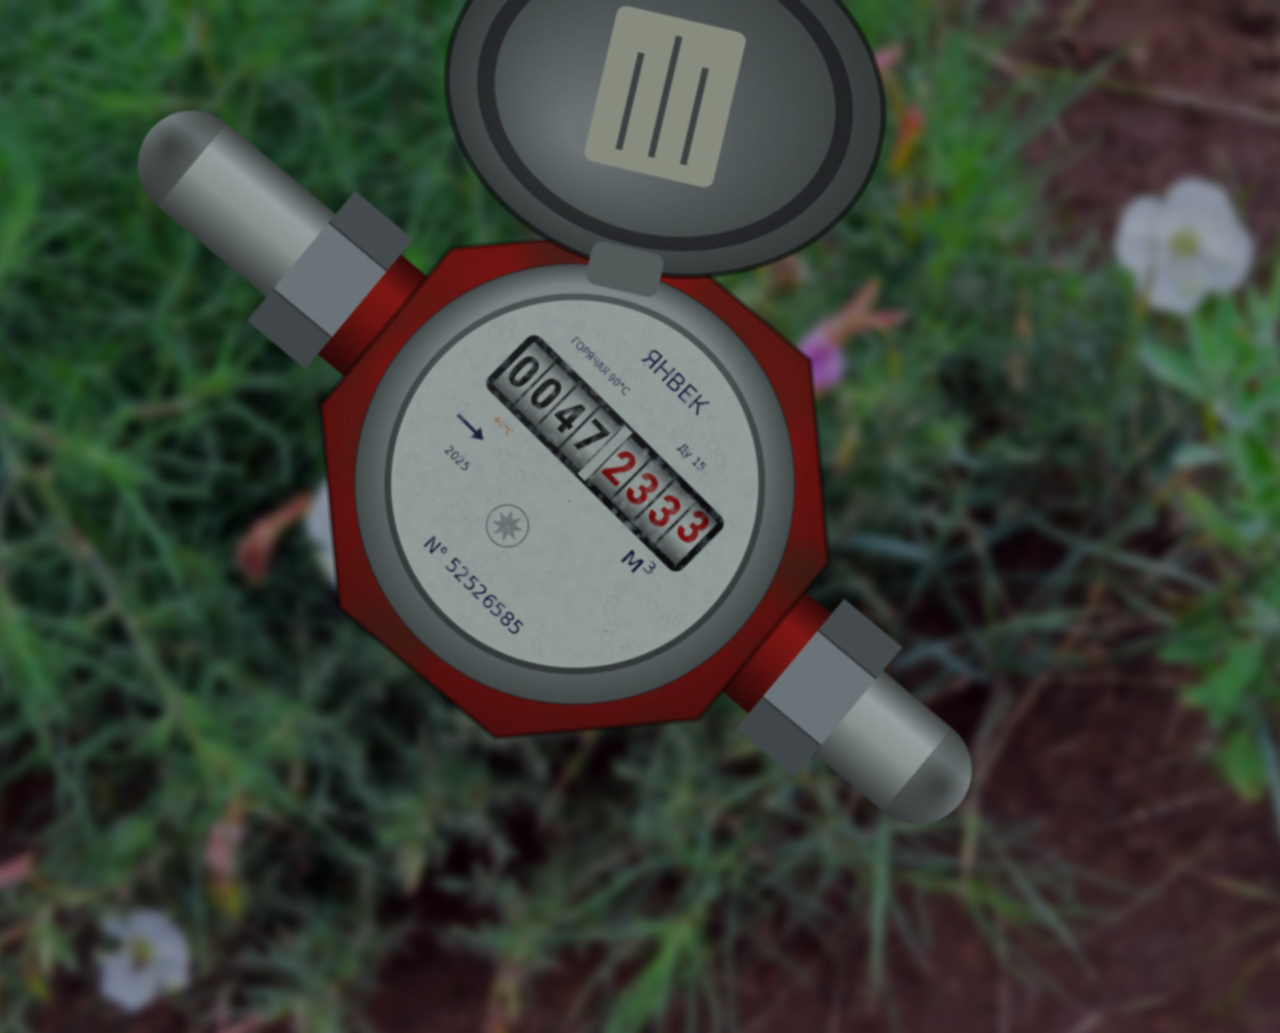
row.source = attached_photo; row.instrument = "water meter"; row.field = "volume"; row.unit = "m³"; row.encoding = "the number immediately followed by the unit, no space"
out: 47.2333m³
